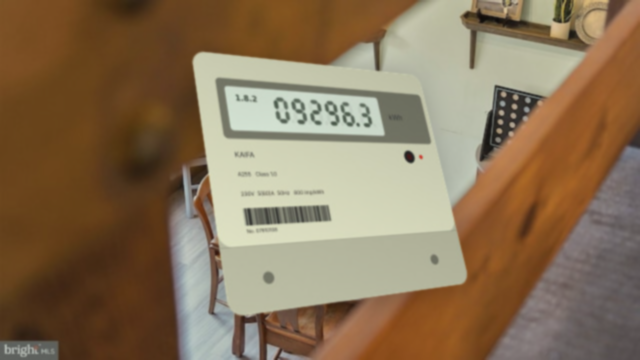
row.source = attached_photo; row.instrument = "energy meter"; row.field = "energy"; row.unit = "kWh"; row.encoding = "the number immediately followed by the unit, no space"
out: 9296.3kWh
